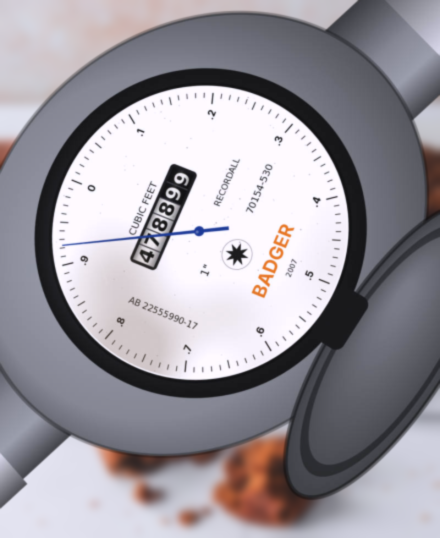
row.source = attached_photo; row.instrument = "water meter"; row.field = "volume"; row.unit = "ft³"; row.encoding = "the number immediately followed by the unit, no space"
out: 478898.92ft³
